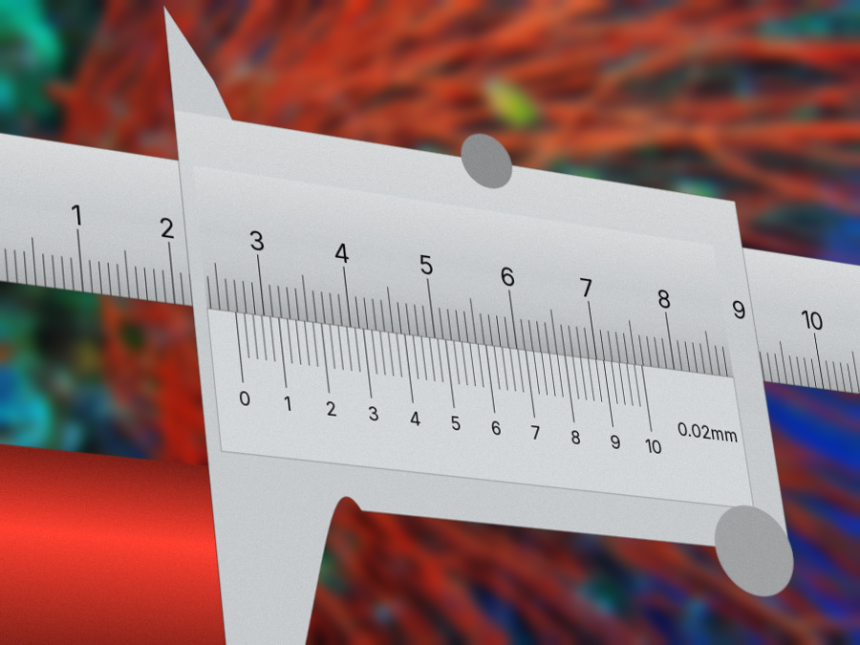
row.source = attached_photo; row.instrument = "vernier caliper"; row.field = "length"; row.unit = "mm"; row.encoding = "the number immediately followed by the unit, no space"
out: 26.8mm
